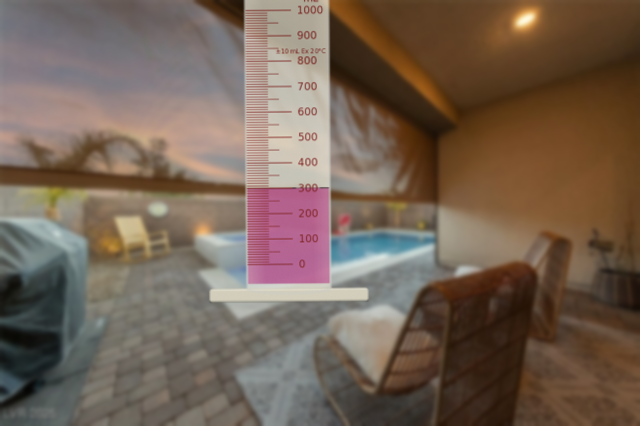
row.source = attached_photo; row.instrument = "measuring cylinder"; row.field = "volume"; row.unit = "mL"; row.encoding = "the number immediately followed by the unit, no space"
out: 300mL
